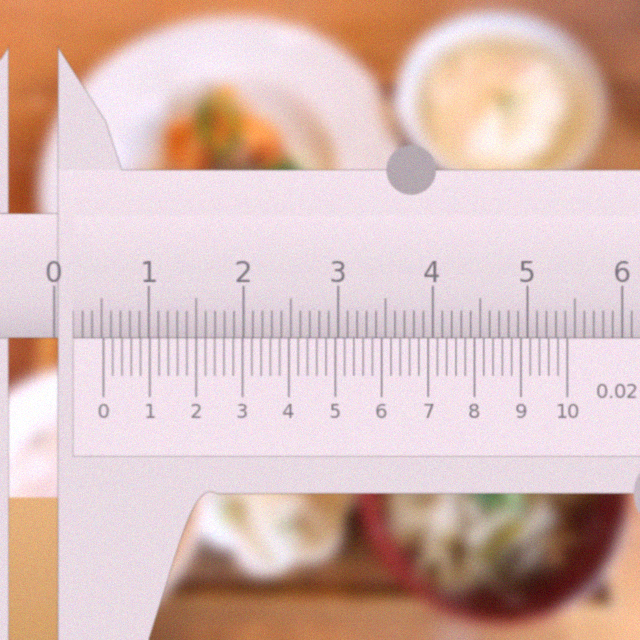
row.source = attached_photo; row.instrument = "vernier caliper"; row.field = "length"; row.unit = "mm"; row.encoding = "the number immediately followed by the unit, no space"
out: 5.2mm
